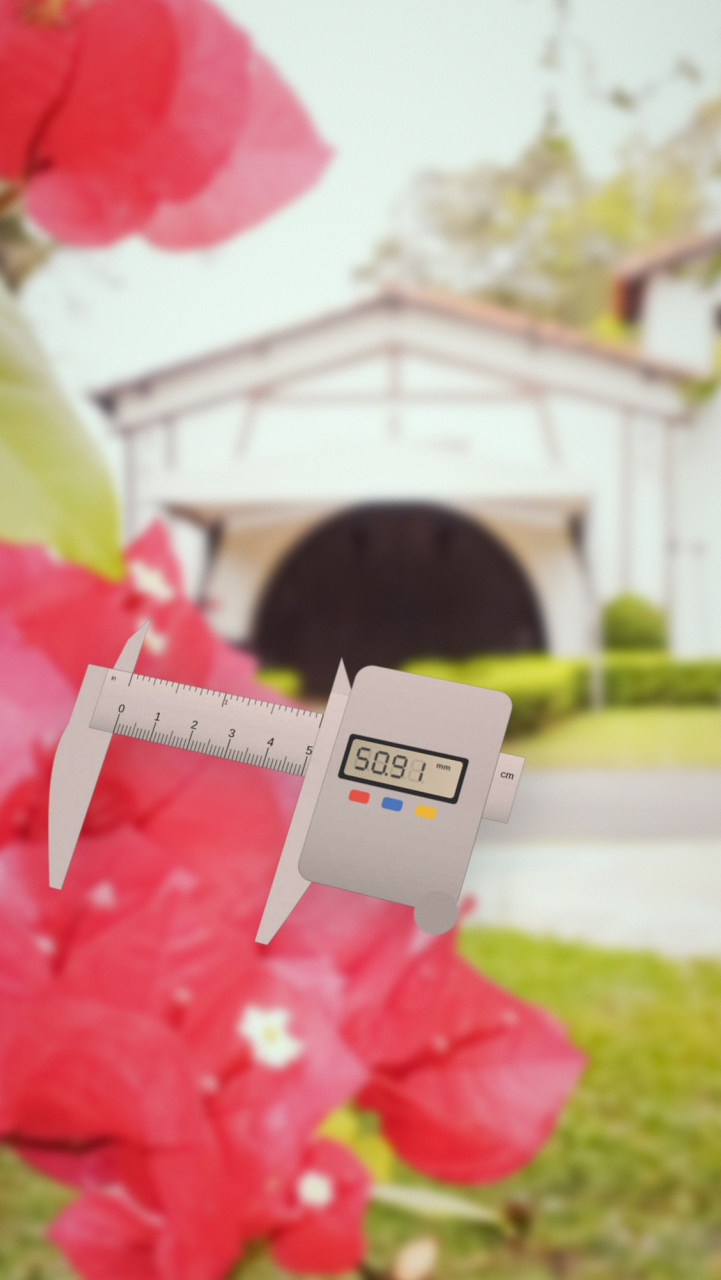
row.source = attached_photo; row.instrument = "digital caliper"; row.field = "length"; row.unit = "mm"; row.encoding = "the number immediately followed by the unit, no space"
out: 50.91mm
